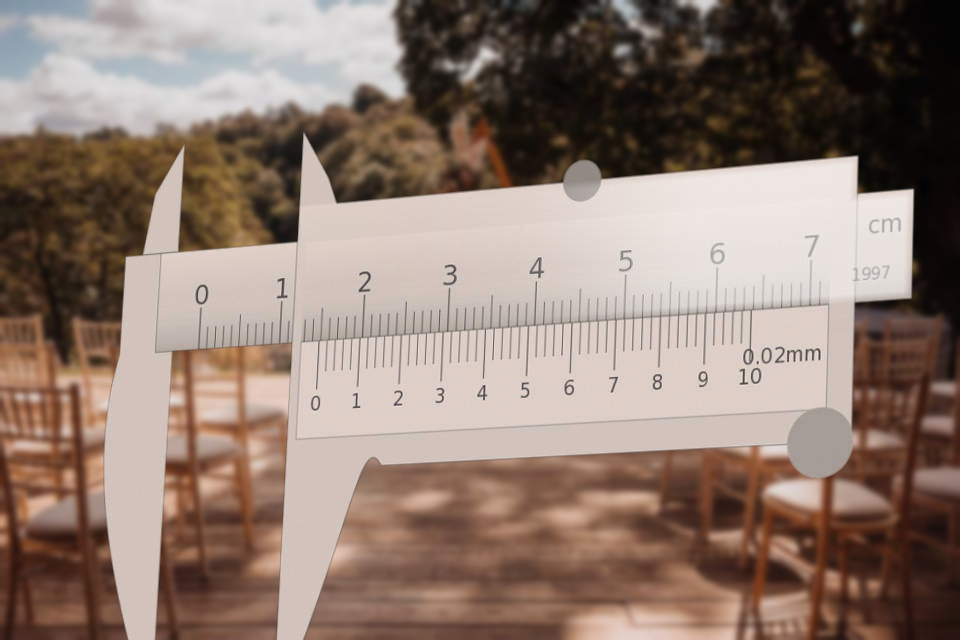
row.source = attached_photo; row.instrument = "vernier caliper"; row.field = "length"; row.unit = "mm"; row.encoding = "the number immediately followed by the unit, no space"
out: 14.8mm
